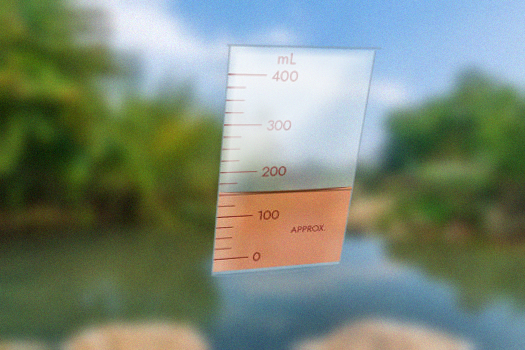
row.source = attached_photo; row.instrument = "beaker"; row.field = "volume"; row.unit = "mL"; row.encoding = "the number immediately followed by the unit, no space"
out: 150mL
